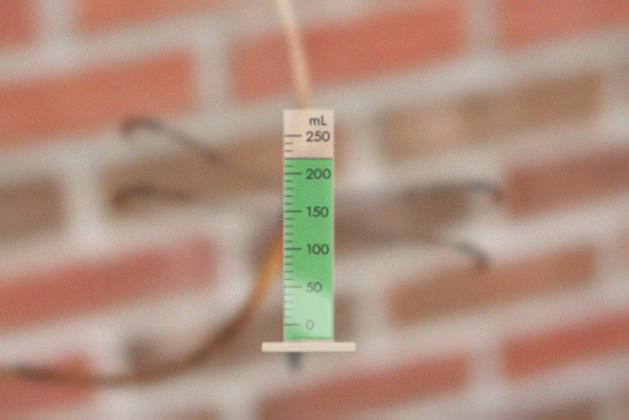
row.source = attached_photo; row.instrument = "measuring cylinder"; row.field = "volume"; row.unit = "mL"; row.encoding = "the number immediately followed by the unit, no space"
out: 220mL
